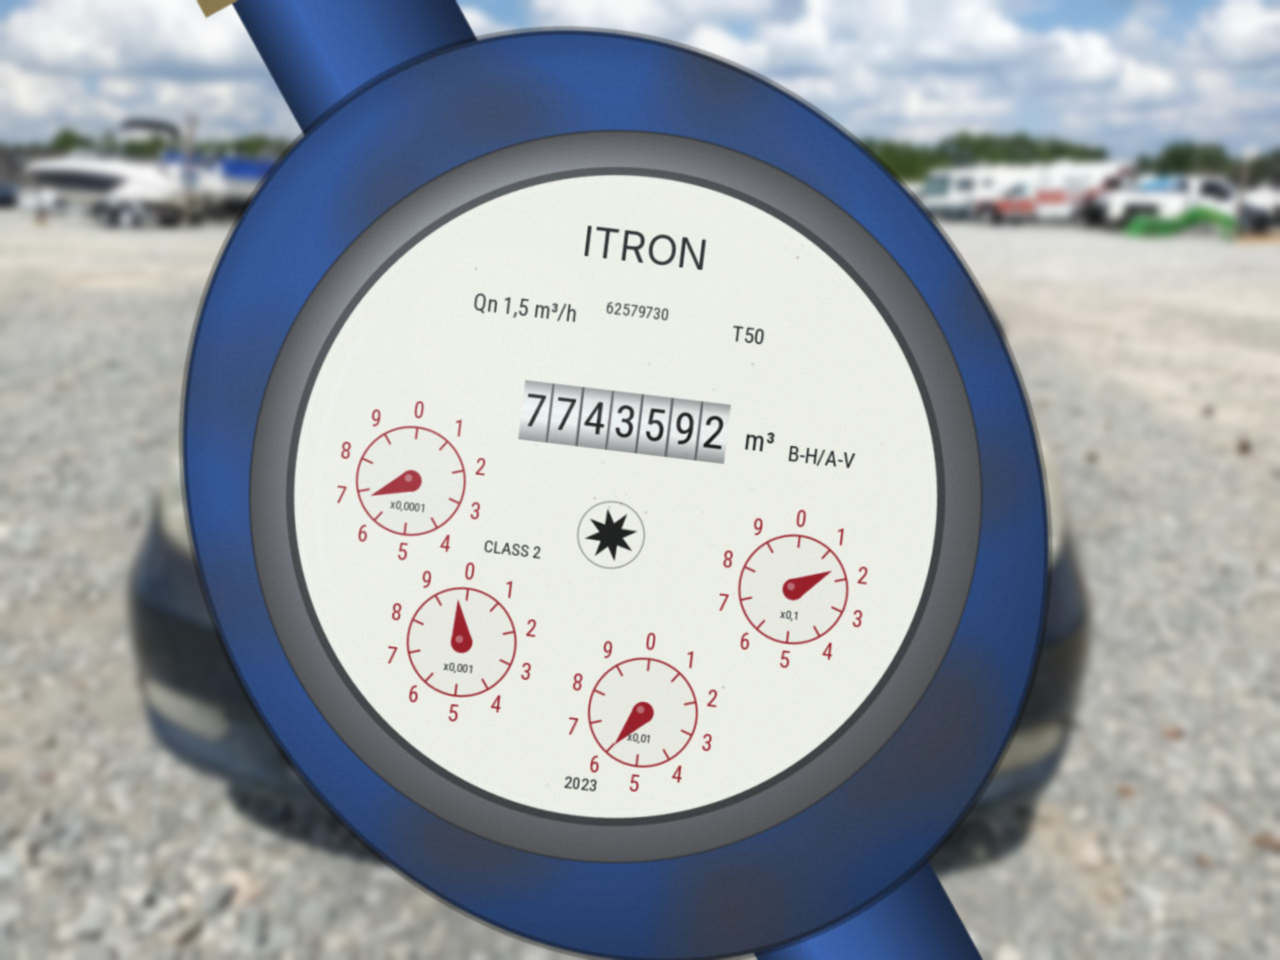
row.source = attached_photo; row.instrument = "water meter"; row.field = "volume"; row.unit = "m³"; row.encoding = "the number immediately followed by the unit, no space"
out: 7743592.1596m³
